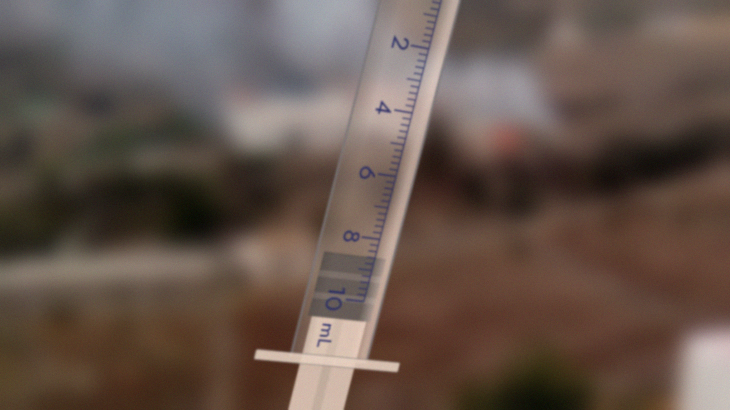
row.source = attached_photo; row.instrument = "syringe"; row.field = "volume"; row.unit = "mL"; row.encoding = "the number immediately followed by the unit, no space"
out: 8.6mL
